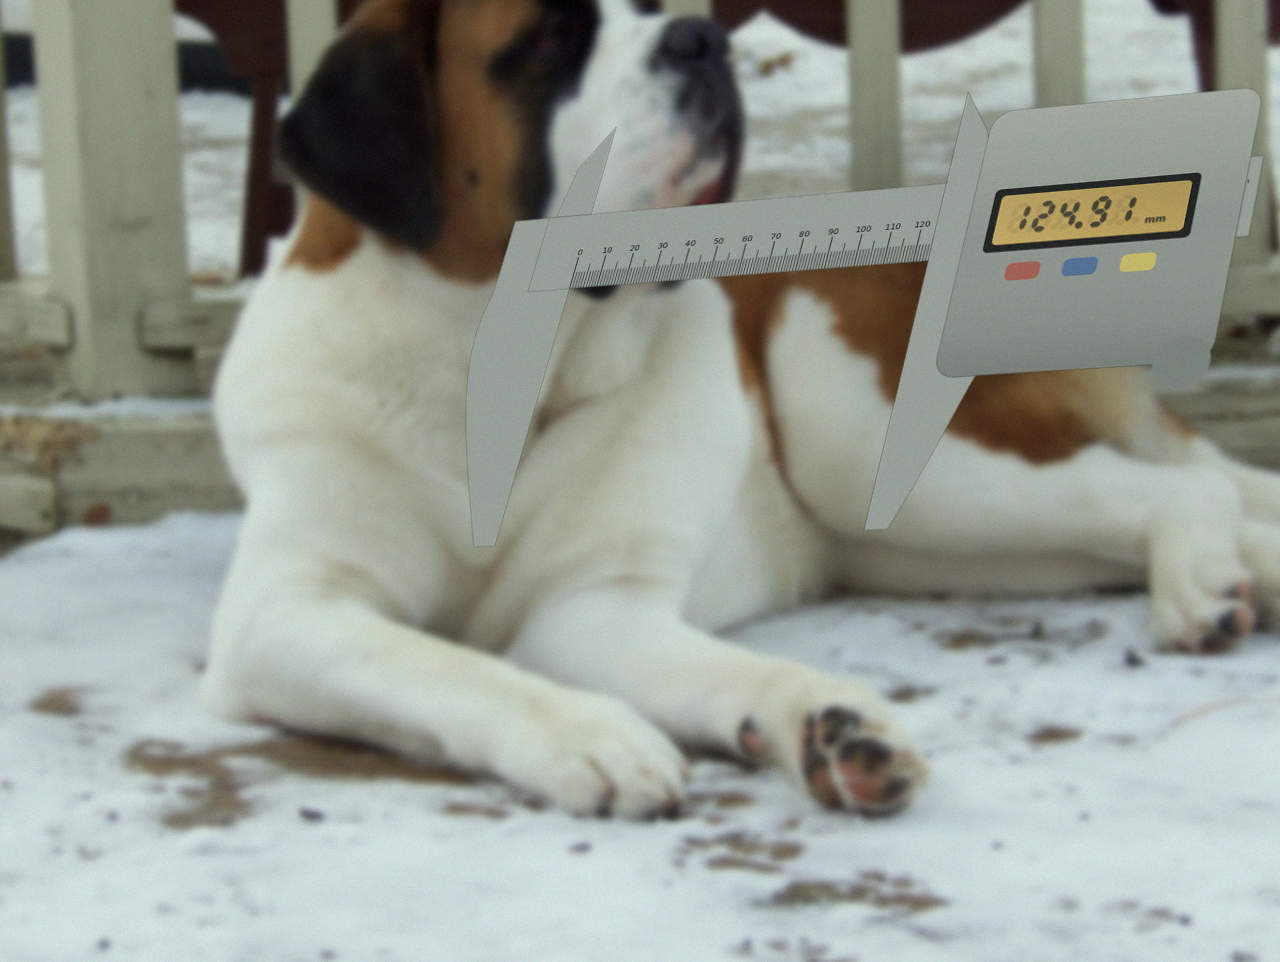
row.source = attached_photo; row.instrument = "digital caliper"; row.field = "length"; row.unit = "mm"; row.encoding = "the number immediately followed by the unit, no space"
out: 124.91mm
